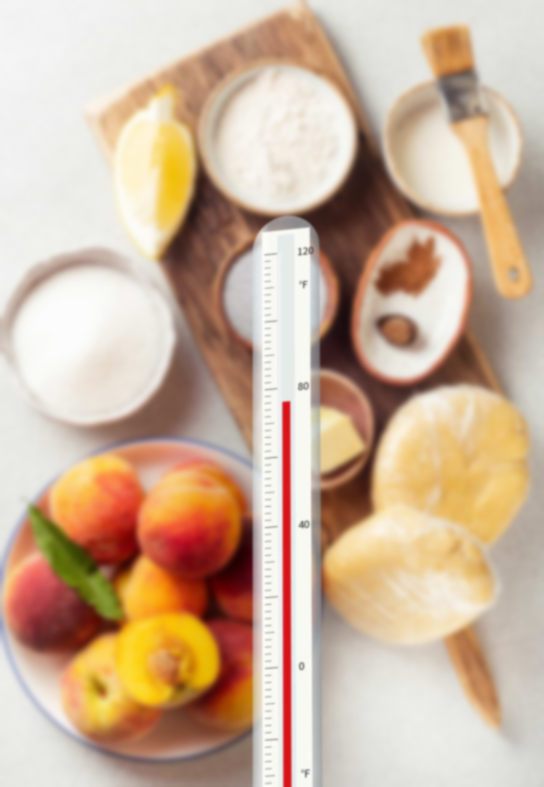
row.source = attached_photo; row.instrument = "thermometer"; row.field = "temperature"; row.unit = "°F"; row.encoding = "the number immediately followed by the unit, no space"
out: 76°F
